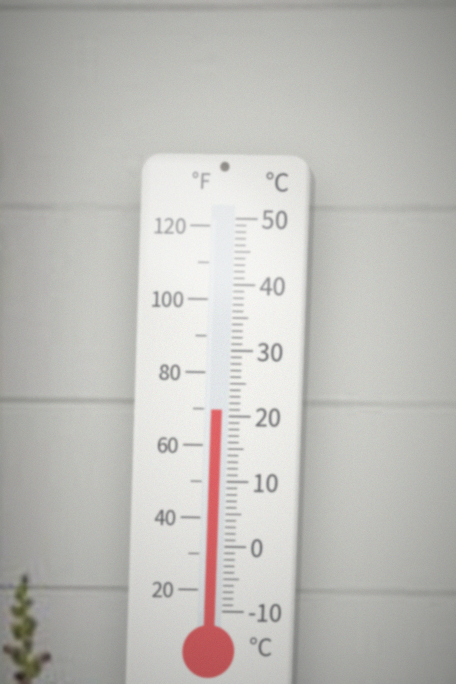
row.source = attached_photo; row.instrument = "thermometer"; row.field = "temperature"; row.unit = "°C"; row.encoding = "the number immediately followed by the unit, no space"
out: 21°C
